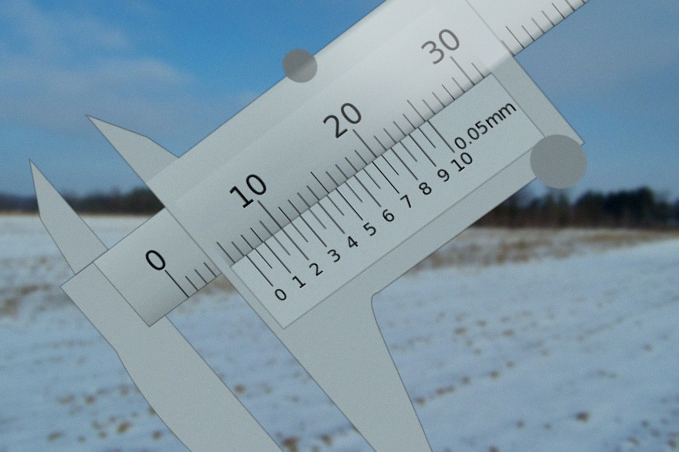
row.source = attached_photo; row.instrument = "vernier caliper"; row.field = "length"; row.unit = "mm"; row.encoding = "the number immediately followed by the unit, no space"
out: 6.2mm
